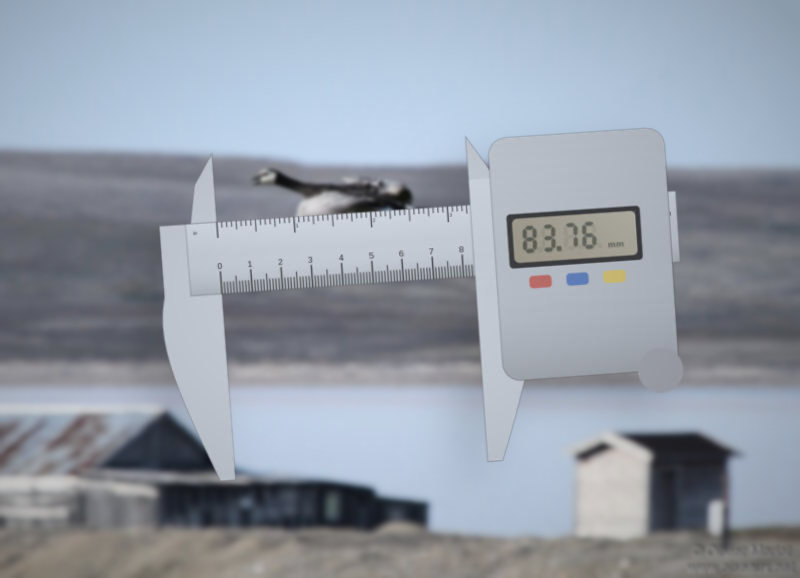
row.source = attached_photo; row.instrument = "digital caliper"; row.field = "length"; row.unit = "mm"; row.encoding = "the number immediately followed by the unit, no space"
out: 83.76mm
